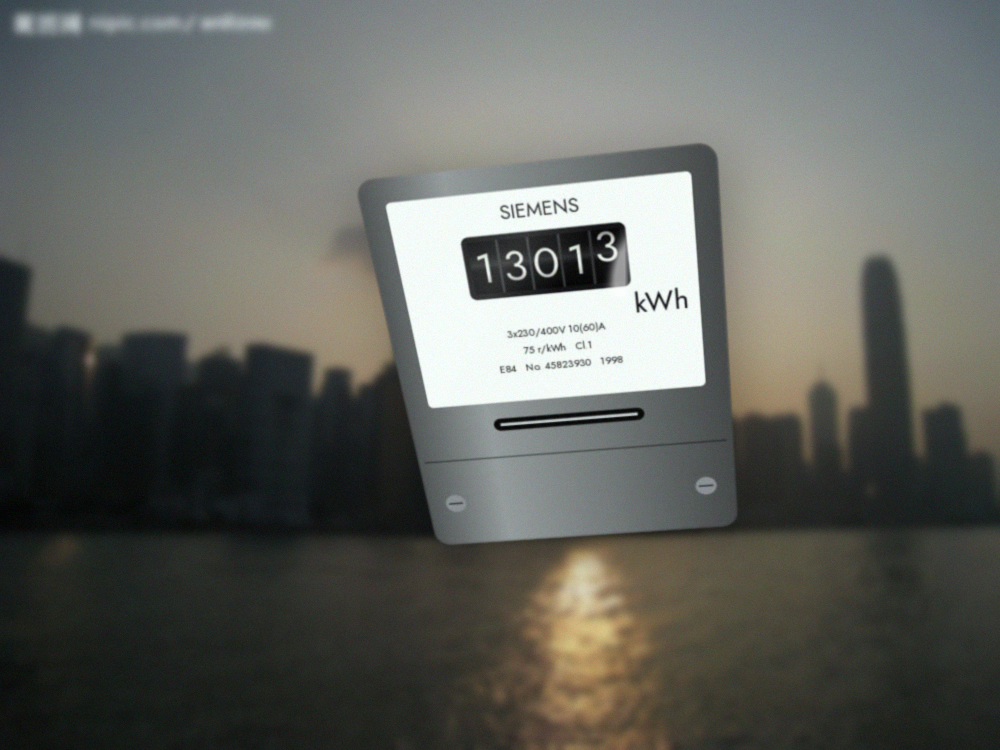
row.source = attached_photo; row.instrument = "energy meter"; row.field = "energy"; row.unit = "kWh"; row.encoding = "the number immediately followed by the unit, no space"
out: 13013kWh
